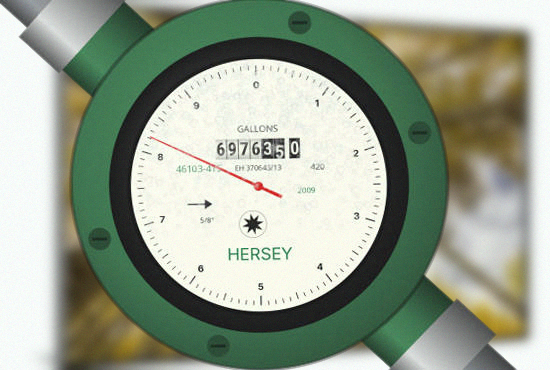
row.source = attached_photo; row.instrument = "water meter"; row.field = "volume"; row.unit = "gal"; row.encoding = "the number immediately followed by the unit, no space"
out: 6976348.2gal
